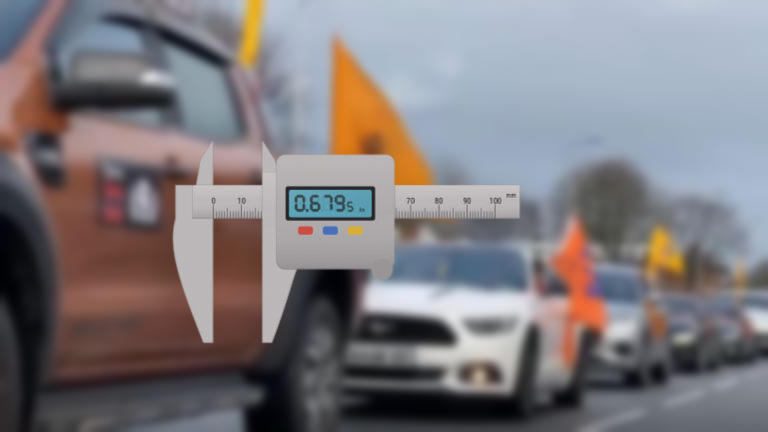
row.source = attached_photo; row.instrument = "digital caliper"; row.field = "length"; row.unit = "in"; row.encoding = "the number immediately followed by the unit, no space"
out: 0.6795in
